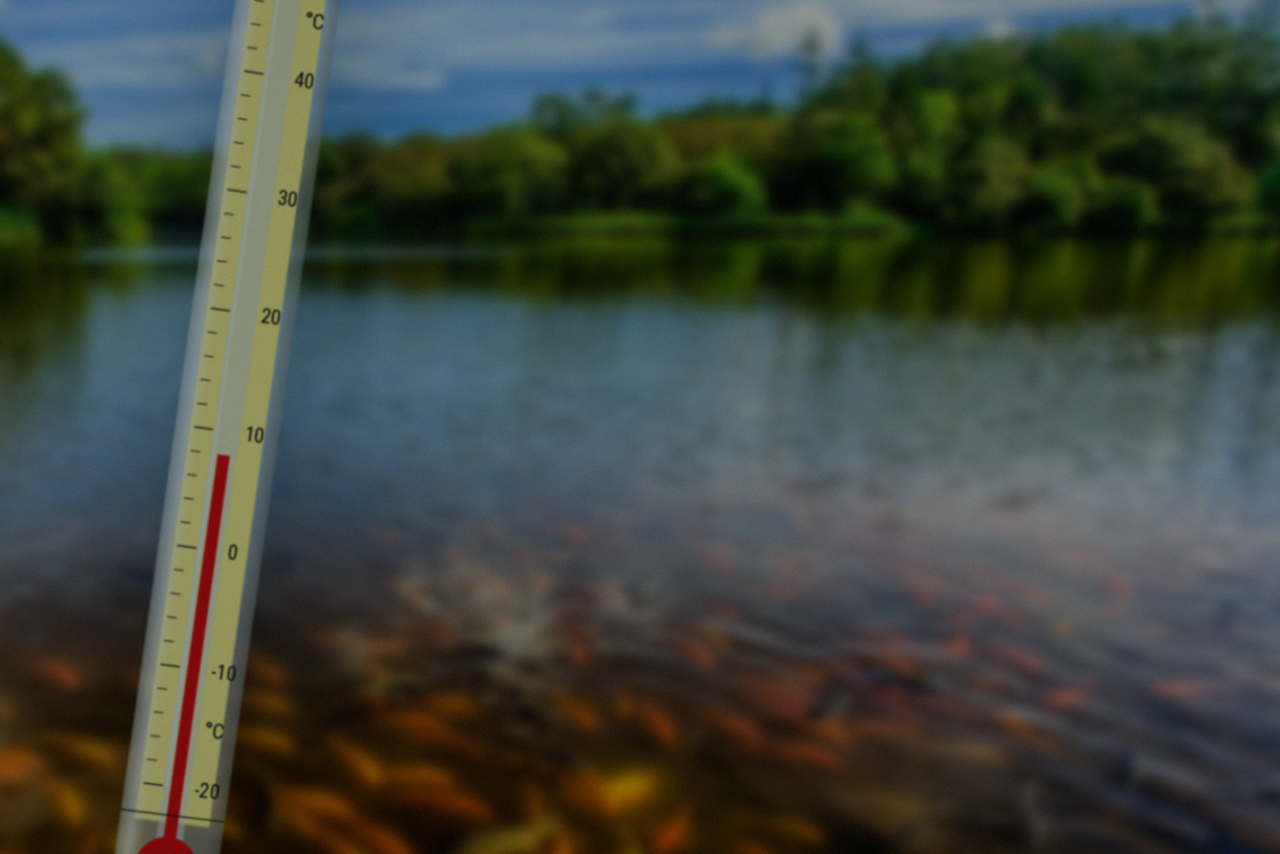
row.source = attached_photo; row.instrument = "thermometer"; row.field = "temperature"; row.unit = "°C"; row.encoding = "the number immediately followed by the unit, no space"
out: 8°C
